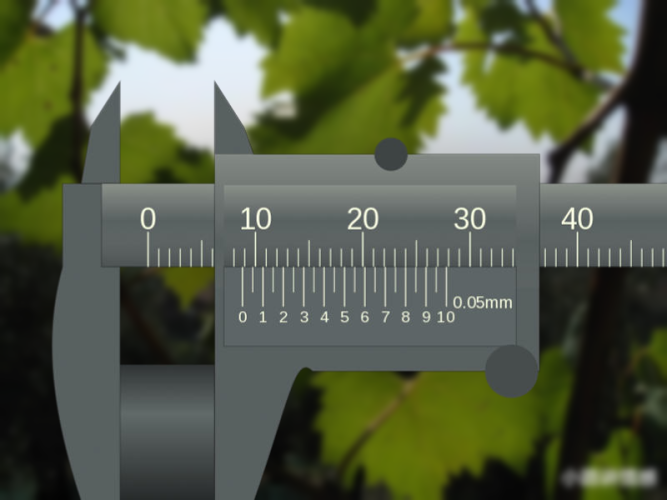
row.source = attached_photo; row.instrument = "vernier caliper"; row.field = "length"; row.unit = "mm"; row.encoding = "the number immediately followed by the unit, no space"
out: 8.8mm
